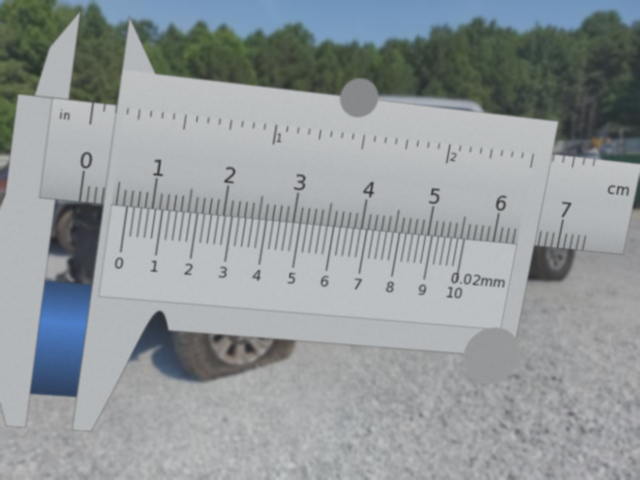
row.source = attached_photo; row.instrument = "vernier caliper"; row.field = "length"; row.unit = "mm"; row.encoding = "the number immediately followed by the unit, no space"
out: 6.5mm
